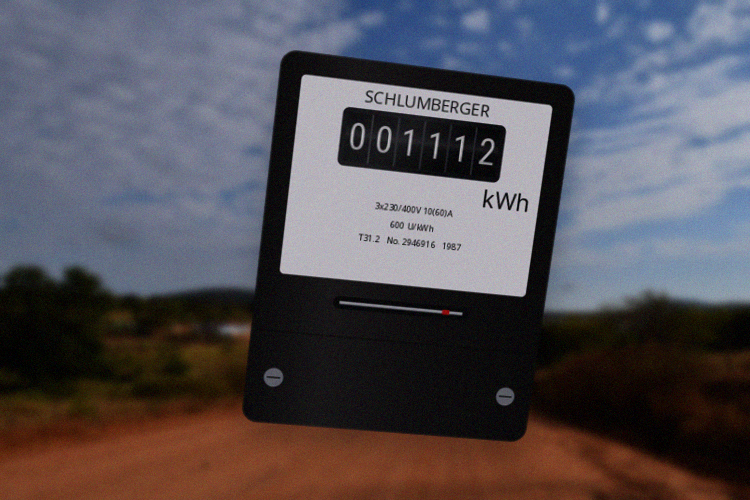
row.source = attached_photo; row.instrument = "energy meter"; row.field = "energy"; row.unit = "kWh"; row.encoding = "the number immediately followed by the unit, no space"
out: 1112kWh
